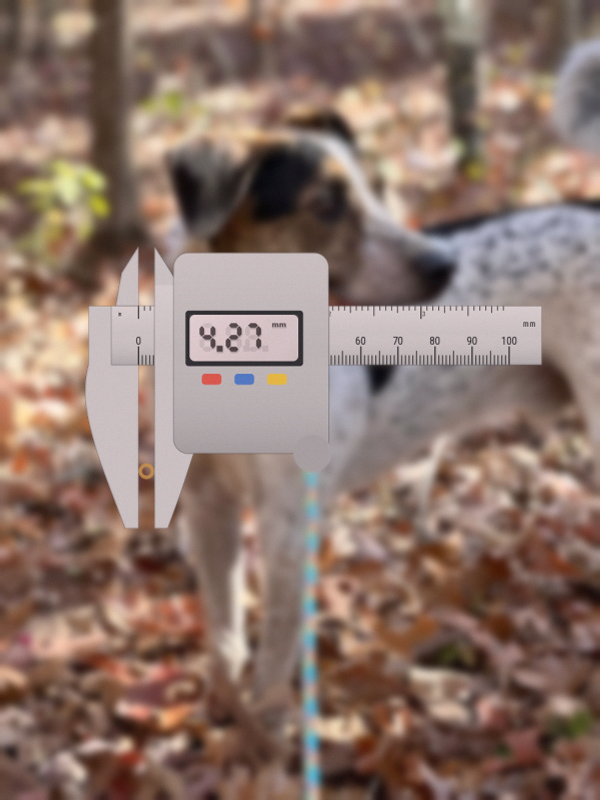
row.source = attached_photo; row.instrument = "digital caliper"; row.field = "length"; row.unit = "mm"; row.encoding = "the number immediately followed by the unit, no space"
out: 4.27mm
